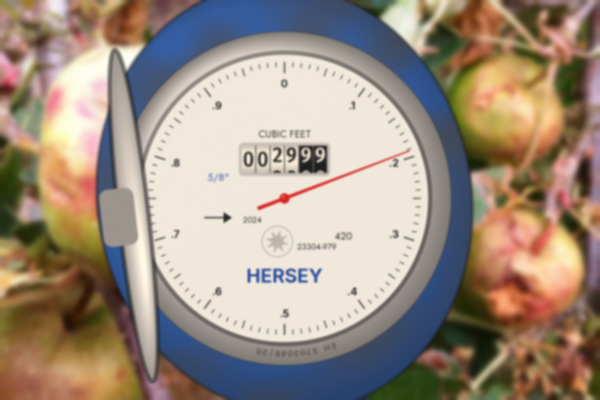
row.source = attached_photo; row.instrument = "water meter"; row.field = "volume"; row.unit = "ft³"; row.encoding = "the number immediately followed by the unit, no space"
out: 2999.19ft³
